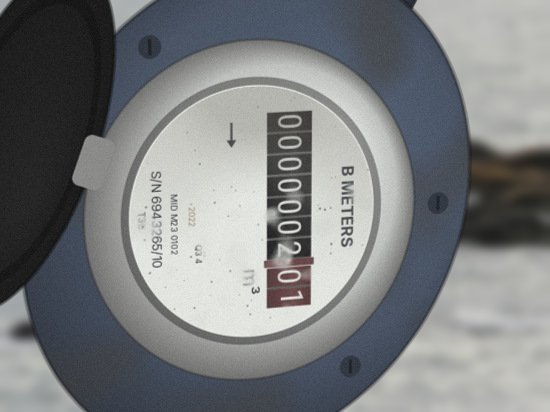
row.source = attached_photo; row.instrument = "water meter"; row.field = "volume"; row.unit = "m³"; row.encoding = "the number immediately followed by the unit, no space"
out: 2.01m³
